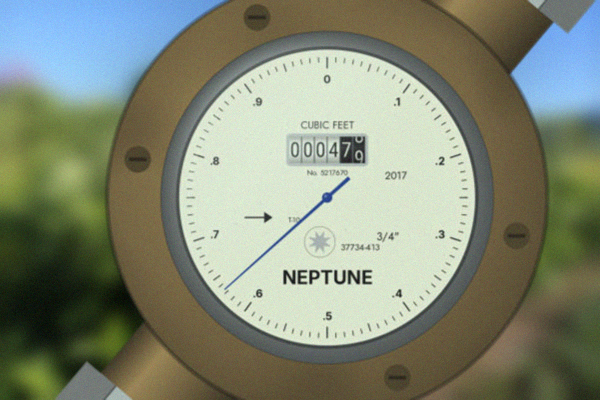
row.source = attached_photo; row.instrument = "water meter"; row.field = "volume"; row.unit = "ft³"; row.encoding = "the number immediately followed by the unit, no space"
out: 478.63ft³
